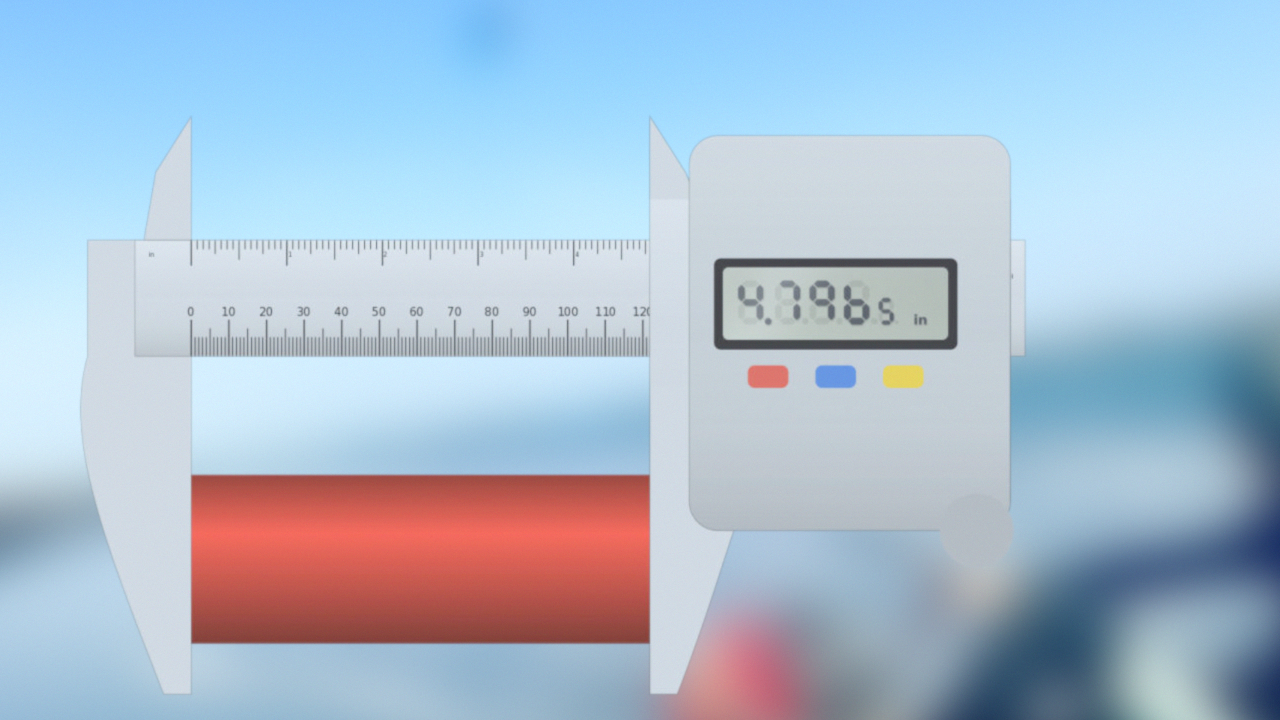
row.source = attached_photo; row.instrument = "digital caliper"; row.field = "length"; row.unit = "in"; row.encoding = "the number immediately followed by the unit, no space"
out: 4.7965in
